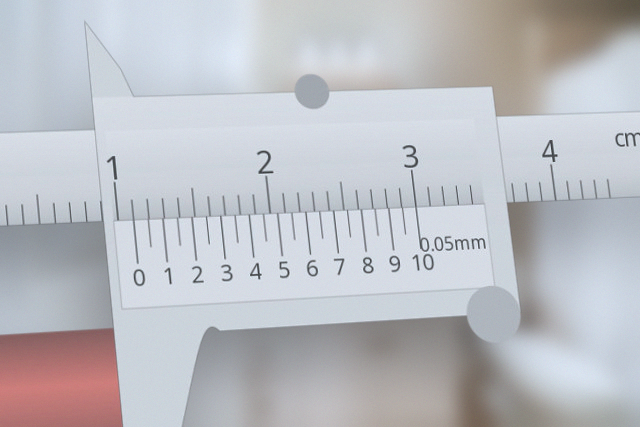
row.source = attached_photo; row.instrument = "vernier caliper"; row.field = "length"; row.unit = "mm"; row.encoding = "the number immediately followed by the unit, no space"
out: 11.0mm
